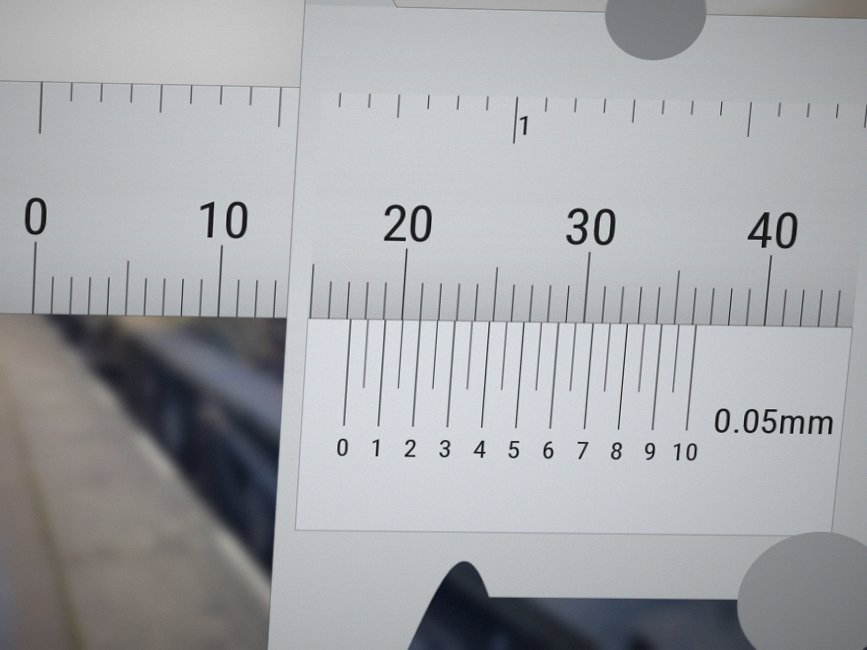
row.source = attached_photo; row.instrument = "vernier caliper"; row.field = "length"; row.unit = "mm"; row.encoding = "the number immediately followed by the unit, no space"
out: 17.2mm
